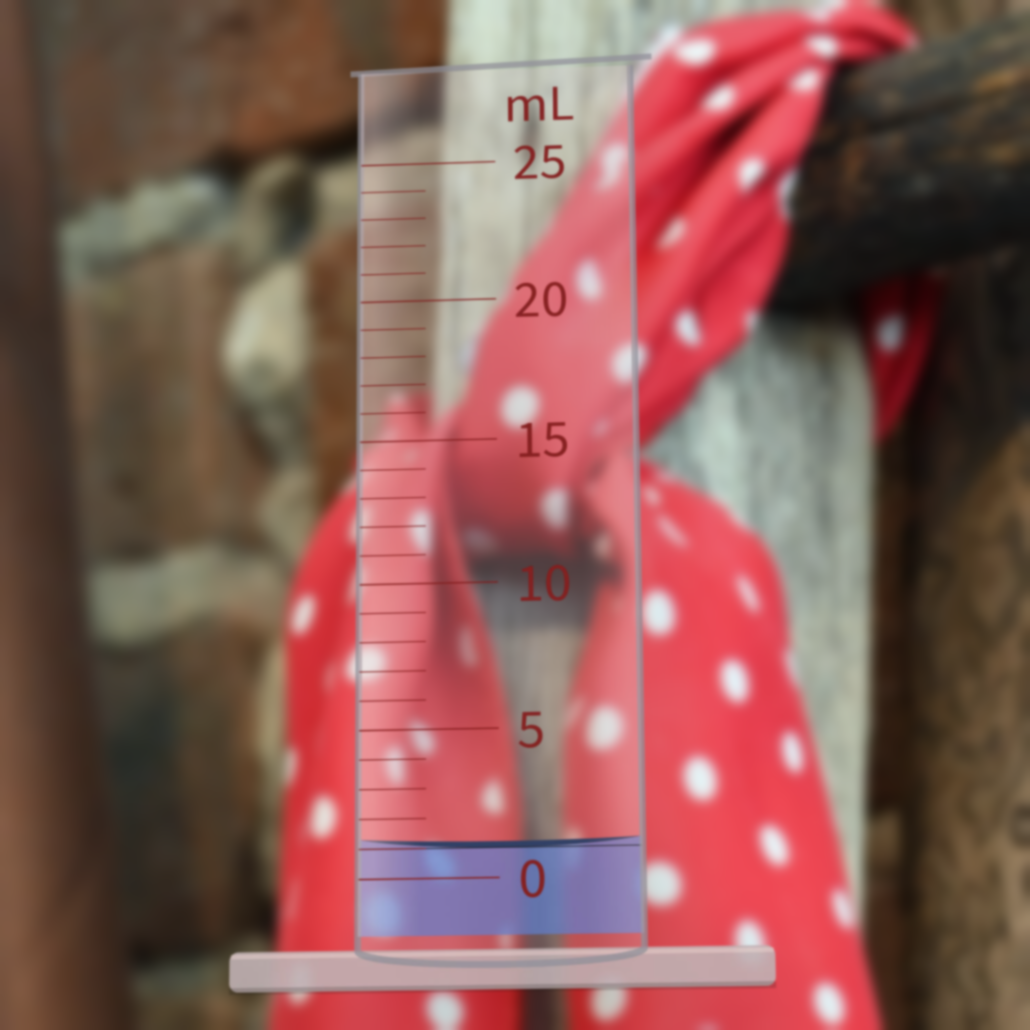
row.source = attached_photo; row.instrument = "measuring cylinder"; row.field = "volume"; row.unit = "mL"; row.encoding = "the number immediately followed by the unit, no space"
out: 1mL
